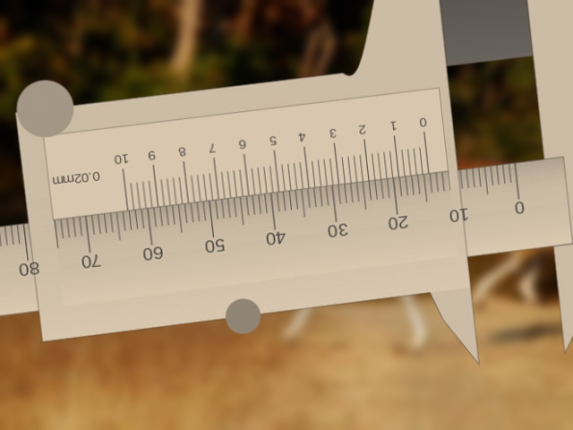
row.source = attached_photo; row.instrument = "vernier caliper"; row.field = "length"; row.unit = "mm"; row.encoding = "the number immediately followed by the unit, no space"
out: 14.2mm
